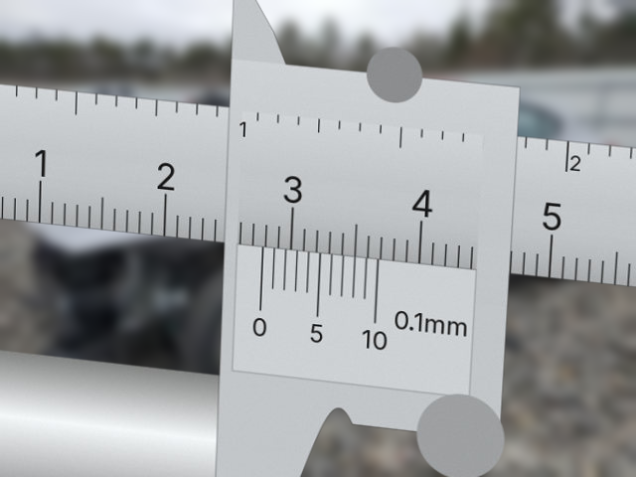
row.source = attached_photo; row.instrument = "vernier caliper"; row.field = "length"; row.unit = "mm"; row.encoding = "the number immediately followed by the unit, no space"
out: 27.8mm
